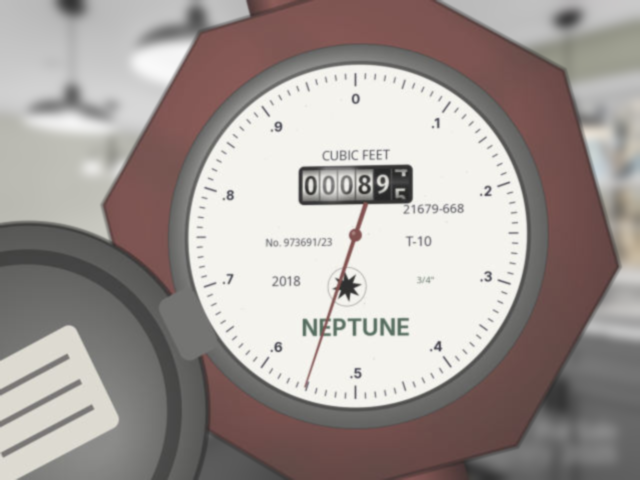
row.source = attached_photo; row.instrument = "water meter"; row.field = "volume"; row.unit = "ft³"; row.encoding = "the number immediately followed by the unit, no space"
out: 894.55ft³
